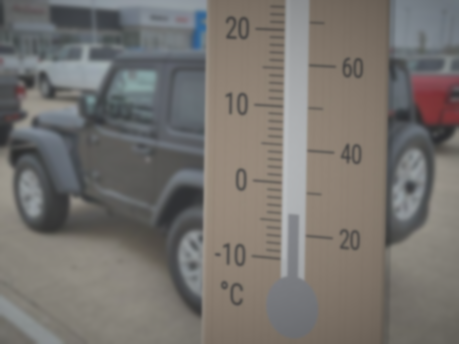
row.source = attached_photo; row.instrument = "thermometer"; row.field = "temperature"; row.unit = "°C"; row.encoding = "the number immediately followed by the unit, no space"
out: -4°C
